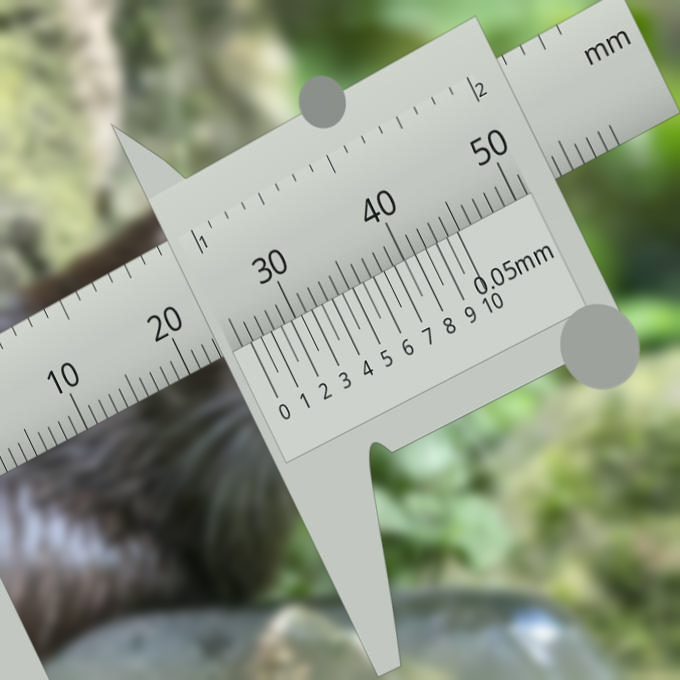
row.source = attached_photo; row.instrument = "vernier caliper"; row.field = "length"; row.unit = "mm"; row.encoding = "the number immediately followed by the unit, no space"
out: 25.8mm
